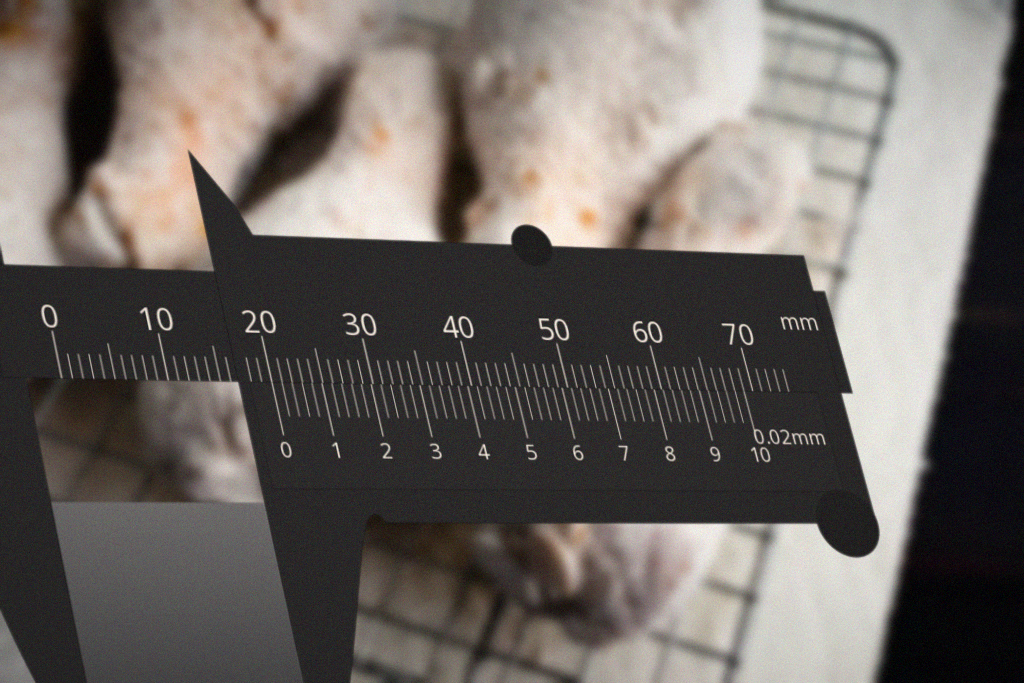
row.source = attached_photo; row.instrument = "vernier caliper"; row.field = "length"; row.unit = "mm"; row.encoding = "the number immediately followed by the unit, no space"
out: 20.0mm
